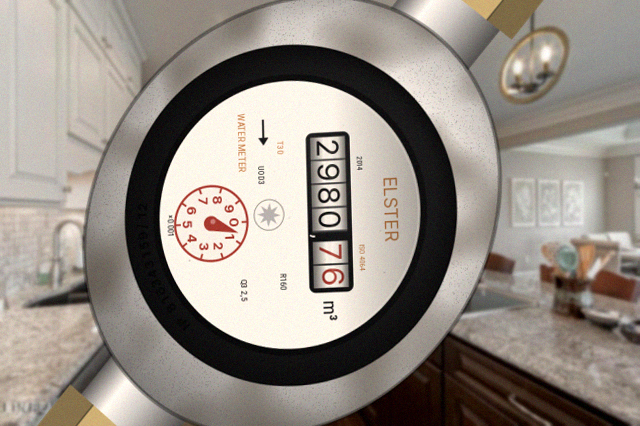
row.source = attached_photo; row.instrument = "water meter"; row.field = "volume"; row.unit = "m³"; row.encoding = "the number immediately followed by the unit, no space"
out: 2980.760m³
